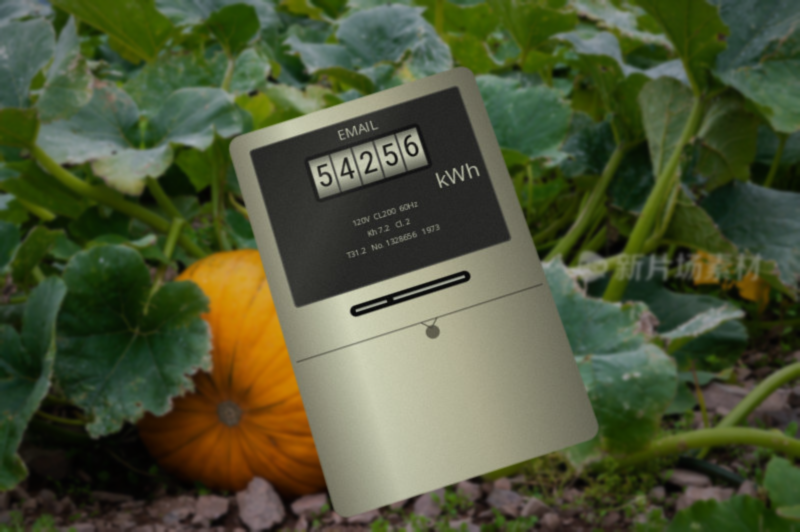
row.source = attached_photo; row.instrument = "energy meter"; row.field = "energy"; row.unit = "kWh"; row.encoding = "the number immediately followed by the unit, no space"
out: 54256kWh
